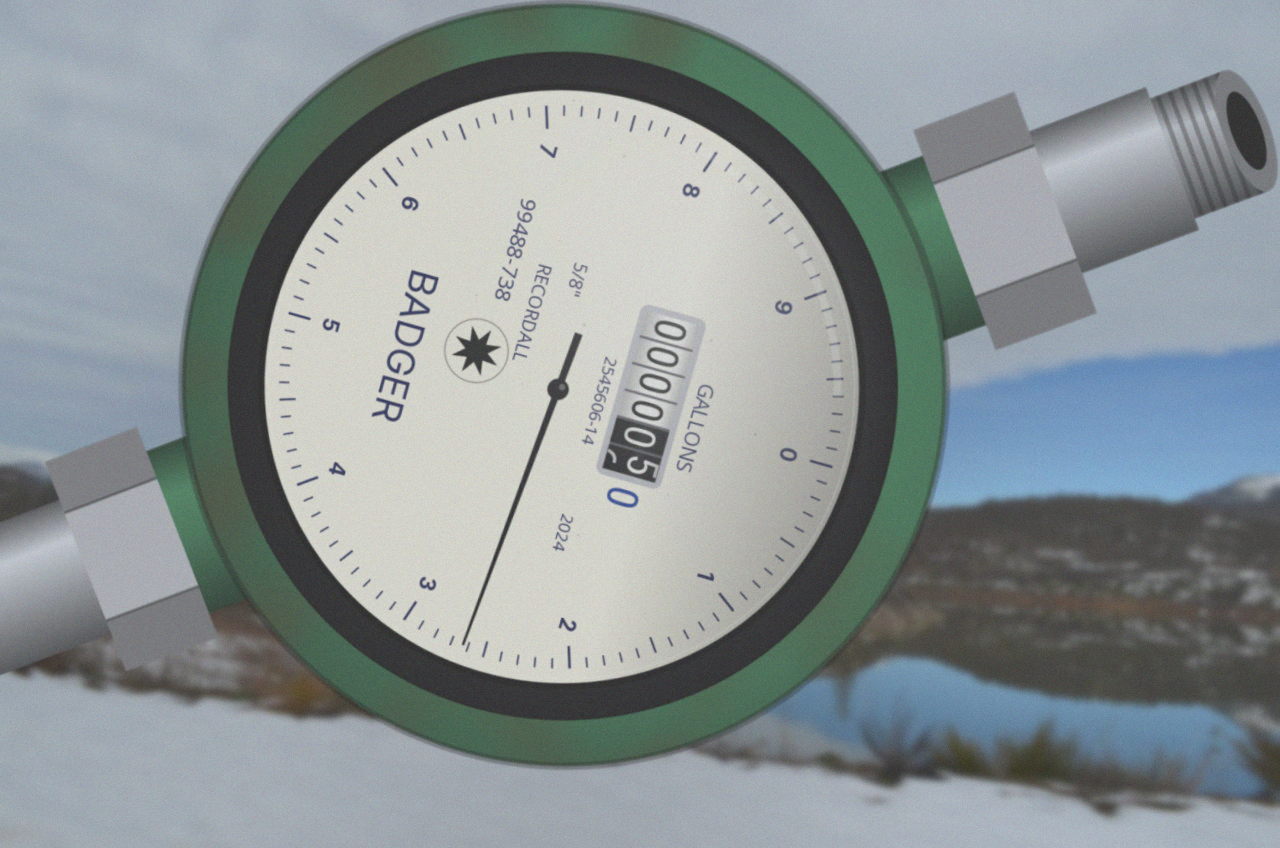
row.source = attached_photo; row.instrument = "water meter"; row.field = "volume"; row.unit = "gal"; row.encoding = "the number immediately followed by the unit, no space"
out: 52.6gal
